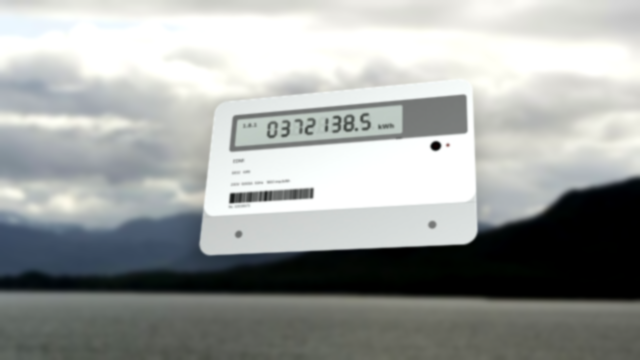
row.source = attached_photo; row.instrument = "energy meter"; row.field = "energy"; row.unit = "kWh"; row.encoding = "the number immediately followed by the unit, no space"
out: 372138.5kWh
